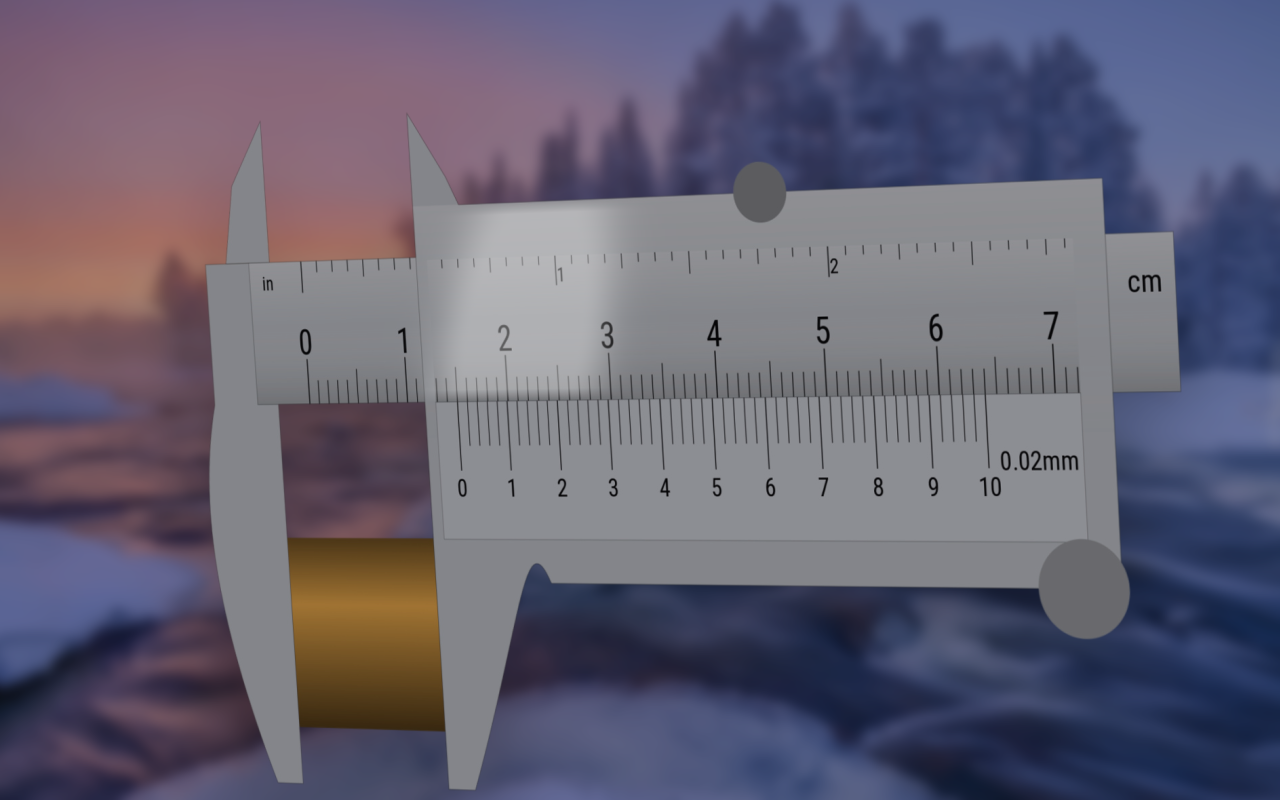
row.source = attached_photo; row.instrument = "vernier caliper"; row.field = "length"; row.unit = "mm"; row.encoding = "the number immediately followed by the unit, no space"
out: 15.0mm
